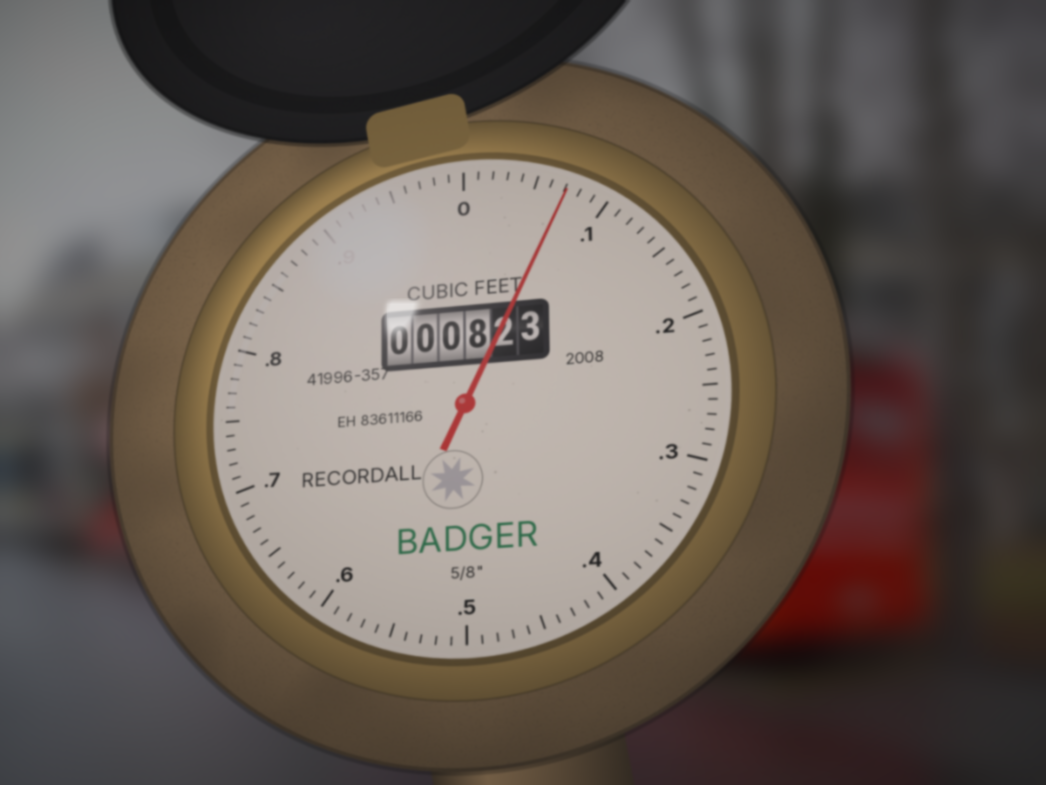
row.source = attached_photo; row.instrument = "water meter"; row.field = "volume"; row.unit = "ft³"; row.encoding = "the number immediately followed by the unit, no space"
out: 823.07ft³
